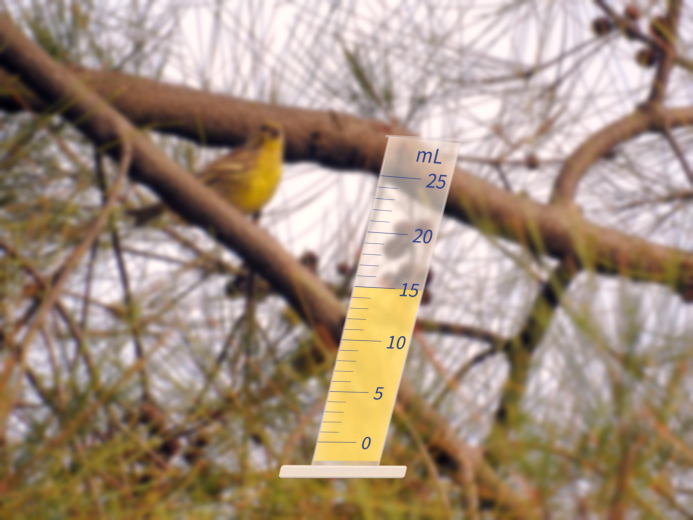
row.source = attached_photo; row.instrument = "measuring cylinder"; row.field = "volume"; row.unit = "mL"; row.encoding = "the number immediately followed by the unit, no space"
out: 15mL
